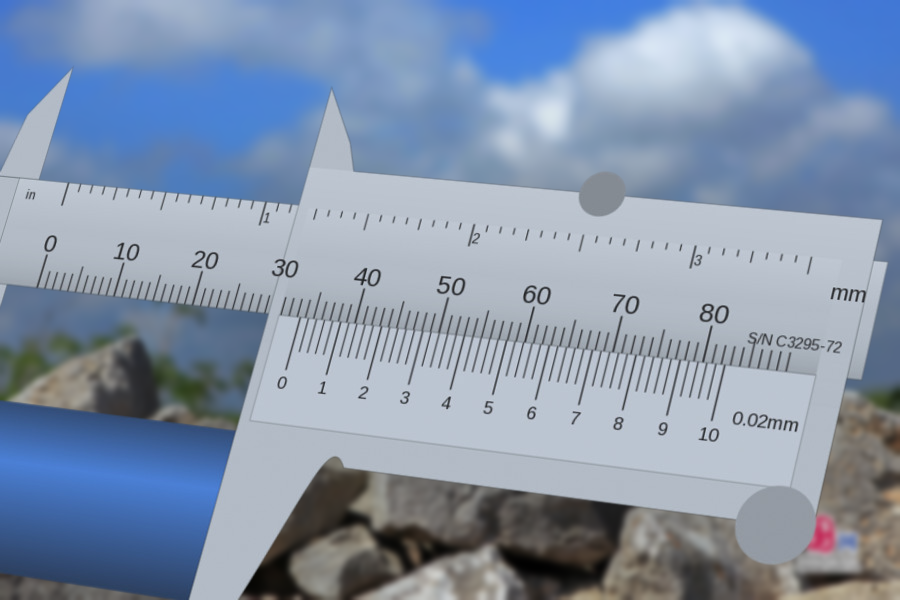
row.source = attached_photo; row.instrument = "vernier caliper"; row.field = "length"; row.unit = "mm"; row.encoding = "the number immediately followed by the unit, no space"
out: 33.4mm
